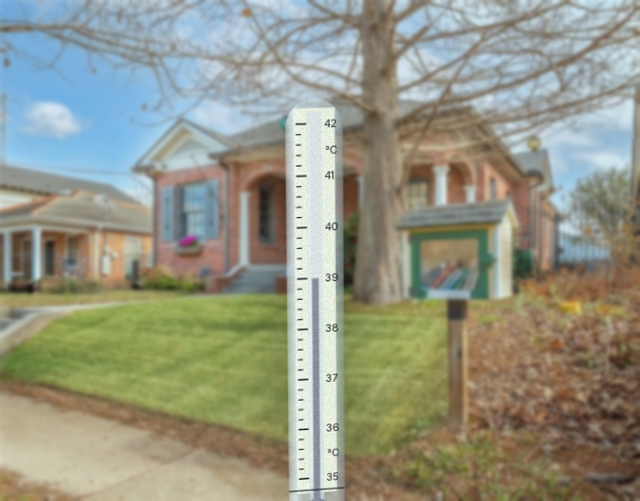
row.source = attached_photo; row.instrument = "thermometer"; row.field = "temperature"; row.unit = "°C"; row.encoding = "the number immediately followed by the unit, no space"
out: 39°C
